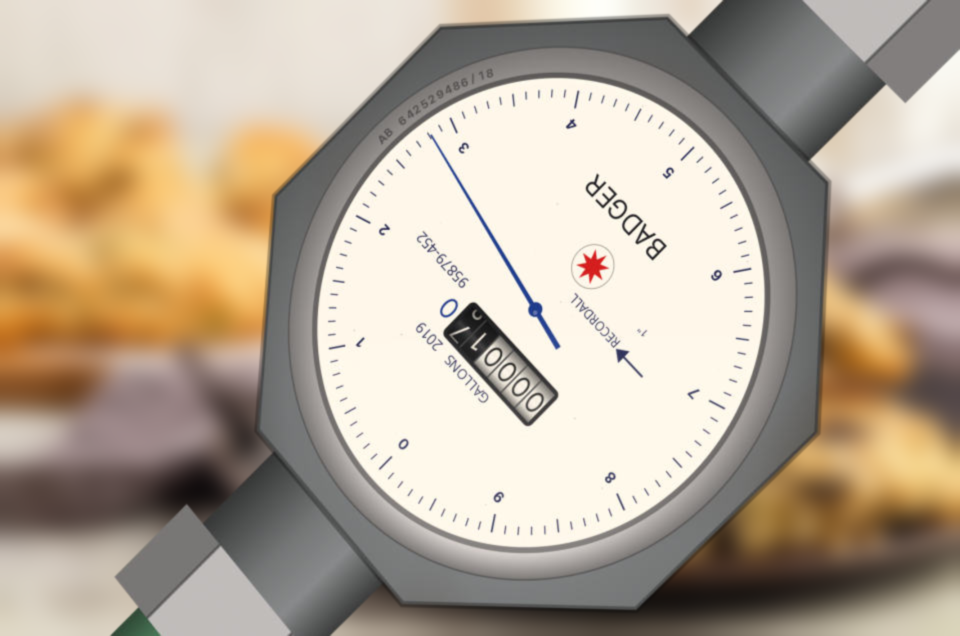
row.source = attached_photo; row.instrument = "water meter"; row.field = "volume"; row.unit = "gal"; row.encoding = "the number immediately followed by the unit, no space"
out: 172.8gal
